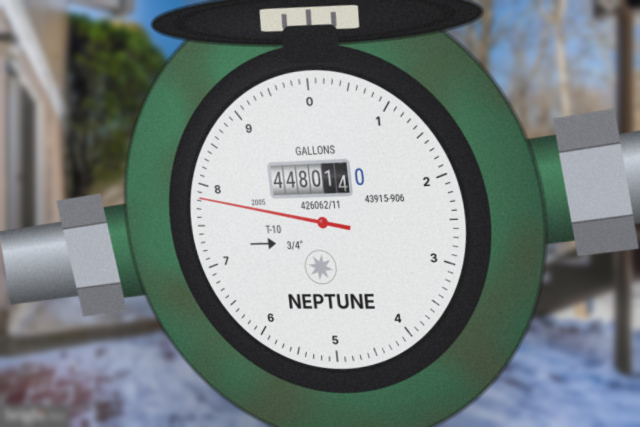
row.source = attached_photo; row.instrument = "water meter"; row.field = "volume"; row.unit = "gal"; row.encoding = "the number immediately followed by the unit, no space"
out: 4480137.8gal
